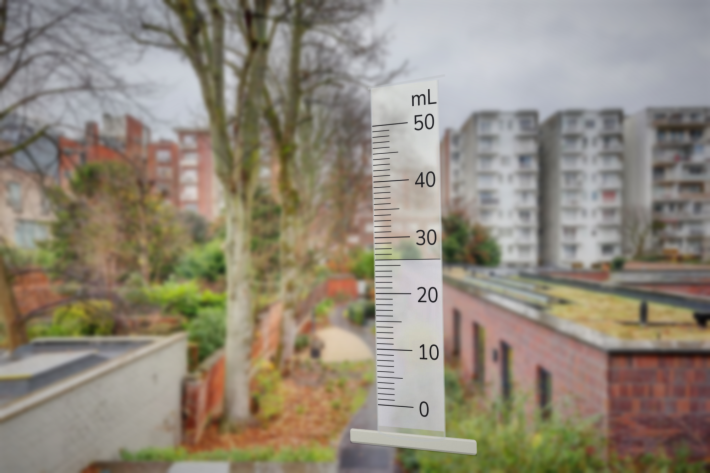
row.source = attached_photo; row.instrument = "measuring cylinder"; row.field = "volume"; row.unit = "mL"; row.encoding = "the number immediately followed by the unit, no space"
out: 26mL
